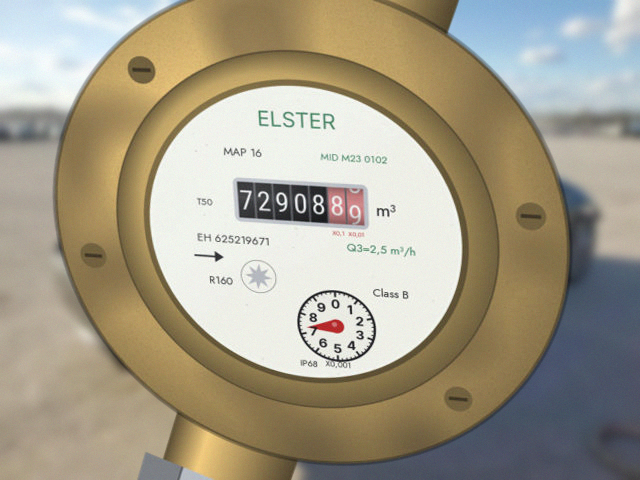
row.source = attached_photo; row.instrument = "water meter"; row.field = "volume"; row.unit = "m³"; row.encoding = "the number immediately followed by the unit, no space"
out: 72908.887m³
